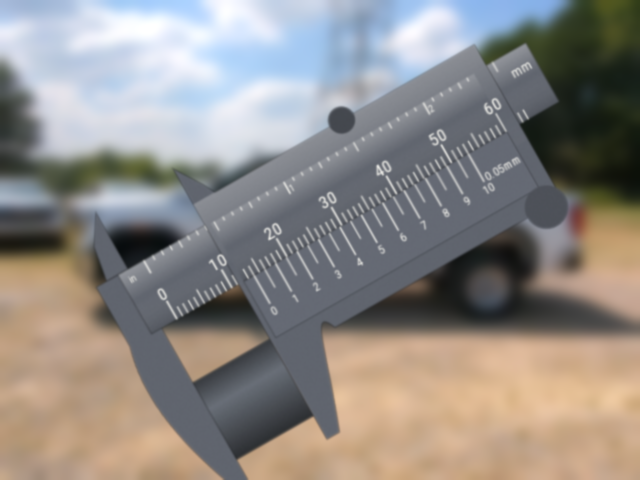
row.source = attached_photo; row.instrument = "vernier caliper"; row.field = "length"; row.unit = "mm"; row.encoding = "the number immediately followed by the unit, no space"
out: 14.0mm
